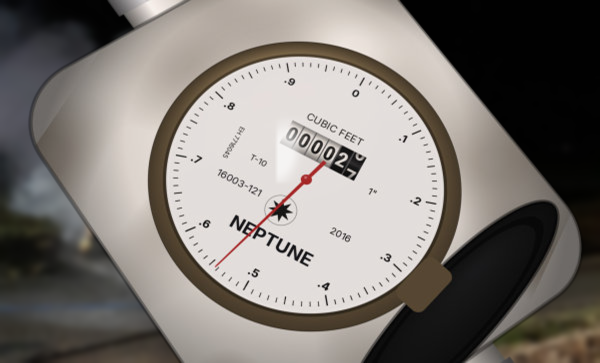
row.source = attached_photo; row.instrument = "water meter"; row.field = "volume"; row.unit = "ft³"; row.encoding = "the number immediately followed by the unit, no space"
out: 26.54ft³
